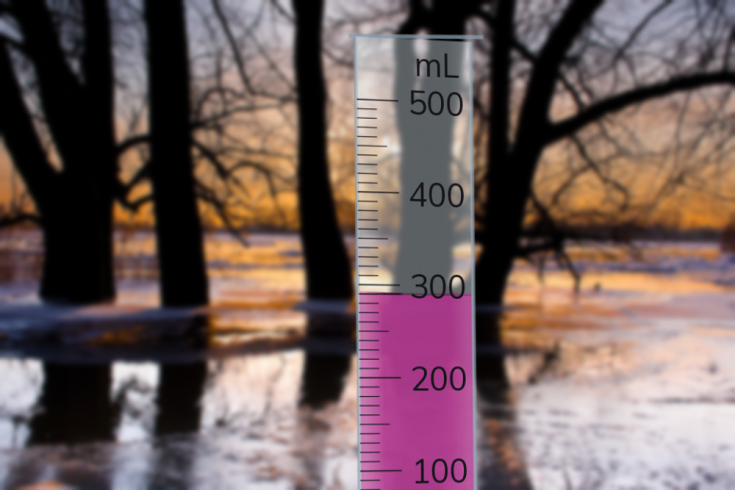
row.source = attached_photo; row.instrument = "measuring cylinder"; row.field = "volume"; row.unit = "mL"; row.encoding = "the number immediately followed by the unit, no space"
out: 290mL
